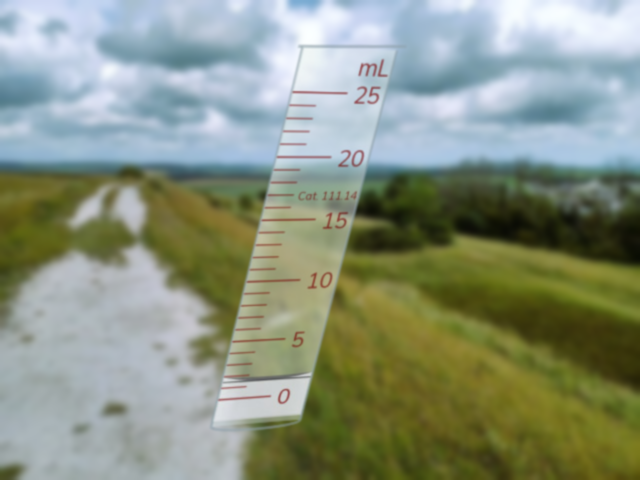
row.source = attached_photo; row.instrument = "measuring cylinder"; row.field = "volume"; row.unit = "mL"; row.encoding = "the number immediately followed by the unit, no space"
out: 1.5mL
